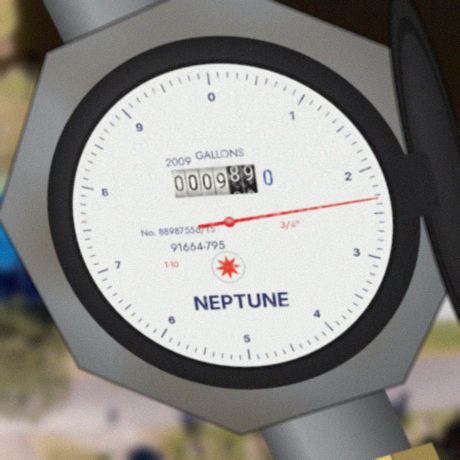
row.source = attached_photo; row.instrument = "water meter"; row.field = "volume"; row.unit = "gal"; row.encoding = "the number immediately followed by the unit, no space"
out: 9892.3gal
